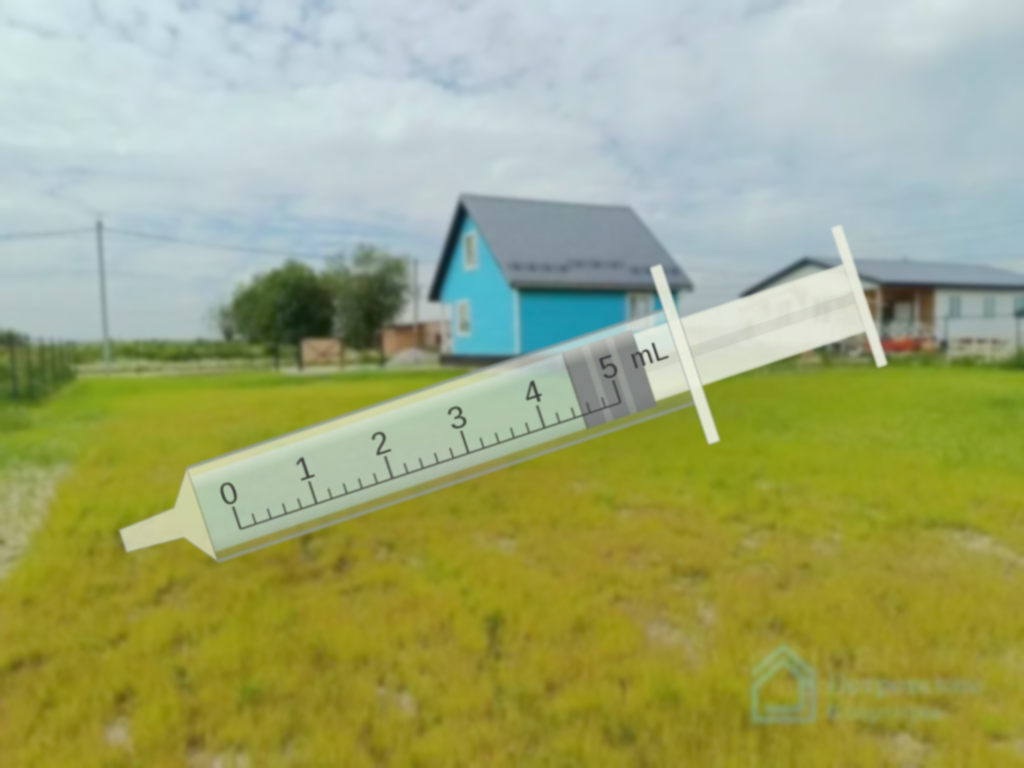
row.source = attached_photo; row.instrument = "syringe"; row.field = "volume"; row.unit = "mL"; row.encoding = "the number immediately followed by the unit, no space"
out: 4.5mL
